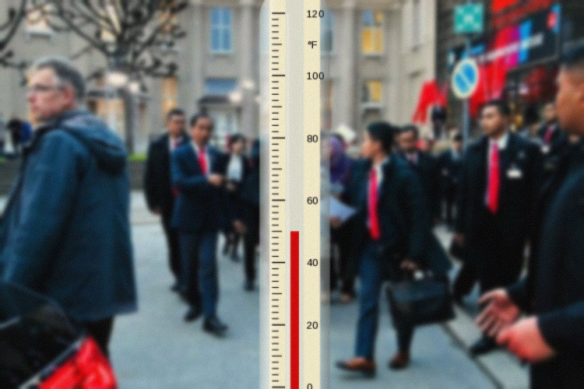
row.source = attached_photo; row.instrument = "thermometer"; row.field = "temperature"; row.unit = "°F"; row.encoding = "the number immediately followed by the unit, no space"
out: 50°F
